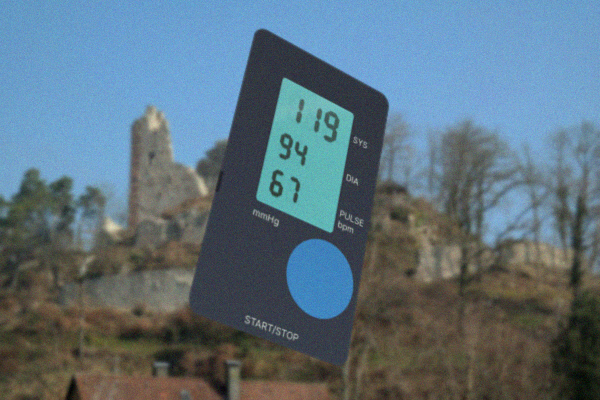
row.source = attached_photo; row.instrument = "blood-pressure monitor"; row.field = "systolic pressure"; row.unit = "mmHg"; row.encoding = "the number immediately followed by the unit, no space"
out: 119mmHg
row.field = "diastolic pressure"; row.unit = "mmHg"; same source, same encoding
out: 94mmHg
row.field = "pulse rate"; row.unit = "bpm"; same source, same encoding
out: 67bpm
